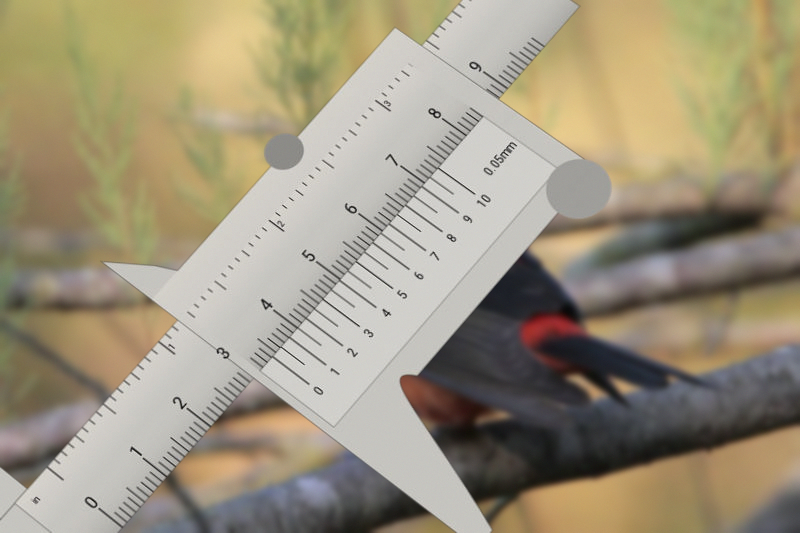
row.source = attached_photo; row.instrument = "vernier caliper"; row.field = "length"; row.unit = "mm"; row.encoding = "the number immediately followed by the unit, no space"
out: 34.2mm
